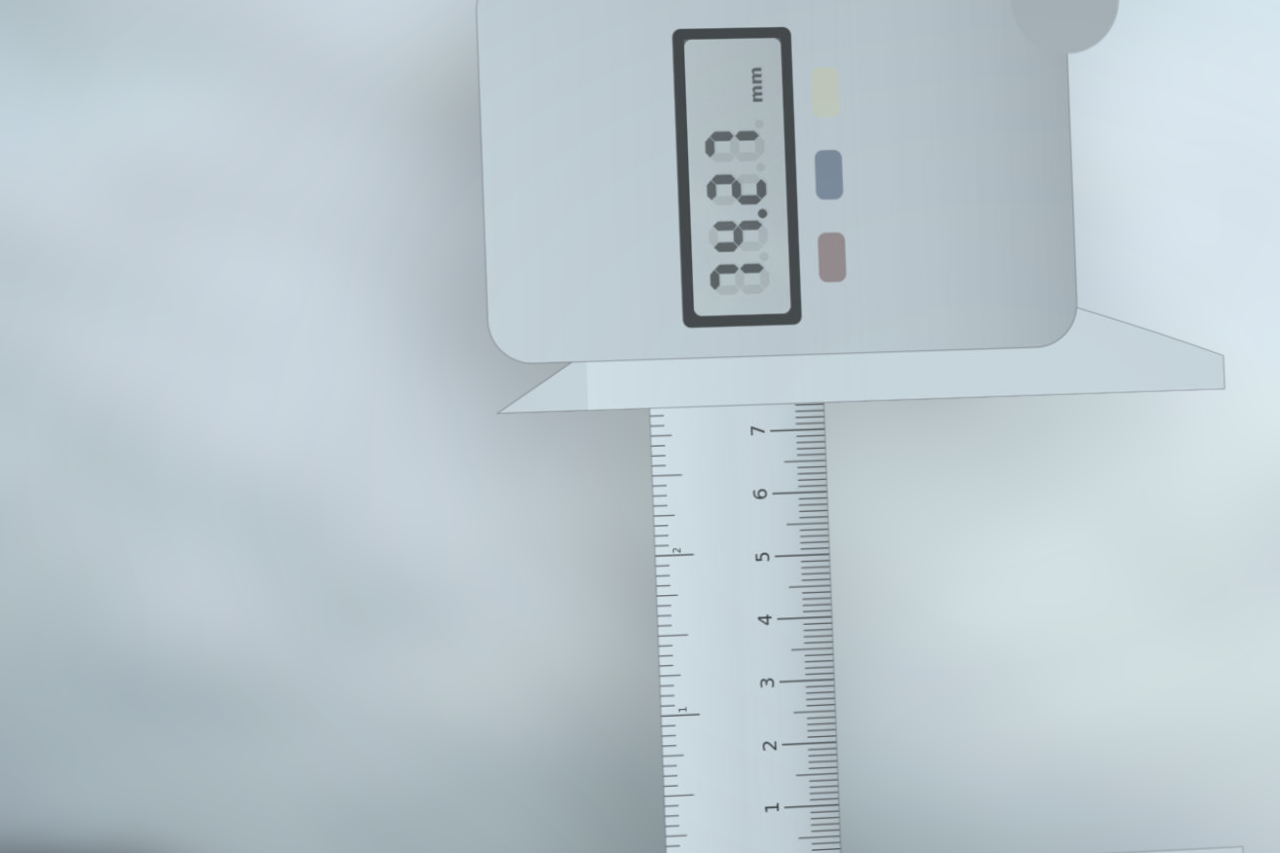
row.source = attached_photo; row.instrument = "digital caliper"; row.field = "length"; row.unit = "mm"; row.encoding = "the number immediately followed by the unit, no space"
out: 74.27mm
